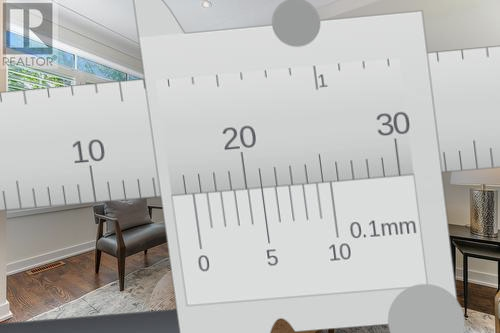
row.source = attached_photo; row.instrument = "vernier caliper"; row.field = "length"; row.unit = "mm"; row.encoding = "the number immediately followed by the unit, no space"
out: 16.5mm
